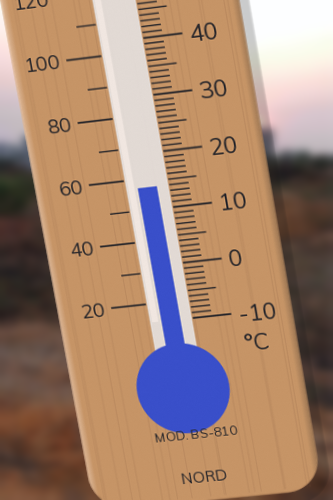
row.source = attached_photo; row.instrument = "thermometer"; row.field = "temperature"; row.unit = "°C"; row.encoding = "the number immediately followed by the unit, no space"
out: 14°C
